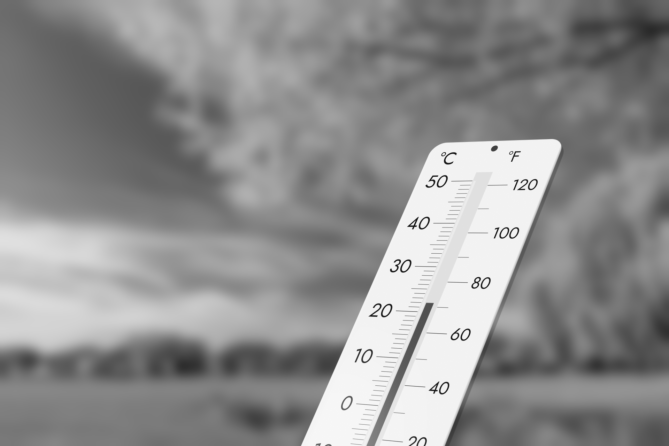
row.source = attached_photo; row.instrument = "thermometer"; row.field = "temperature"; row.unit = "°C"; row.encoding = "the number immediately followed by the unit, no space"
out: 22°C
